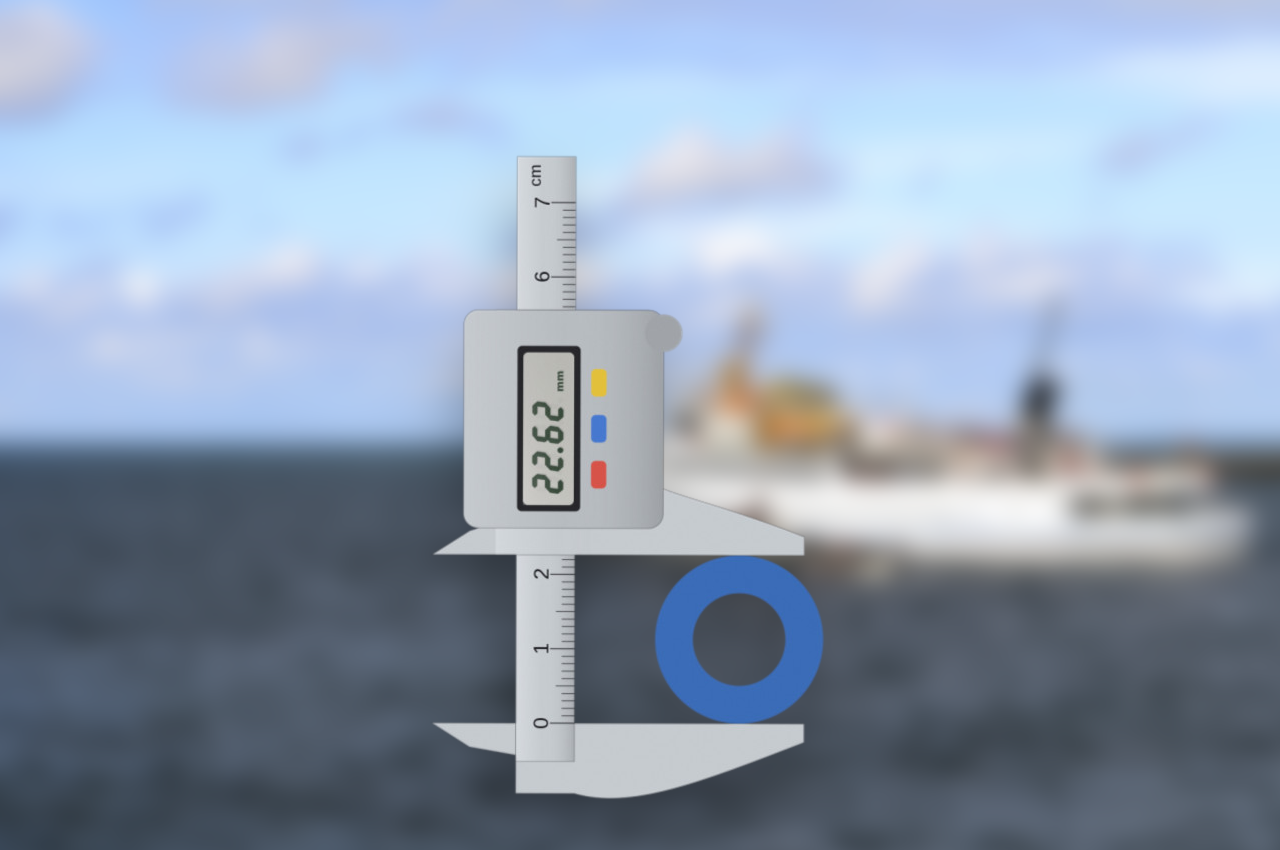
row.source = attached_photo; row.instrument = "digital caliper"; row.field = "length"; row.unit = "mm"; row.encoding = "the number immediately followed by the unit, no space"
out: 22.62mm
